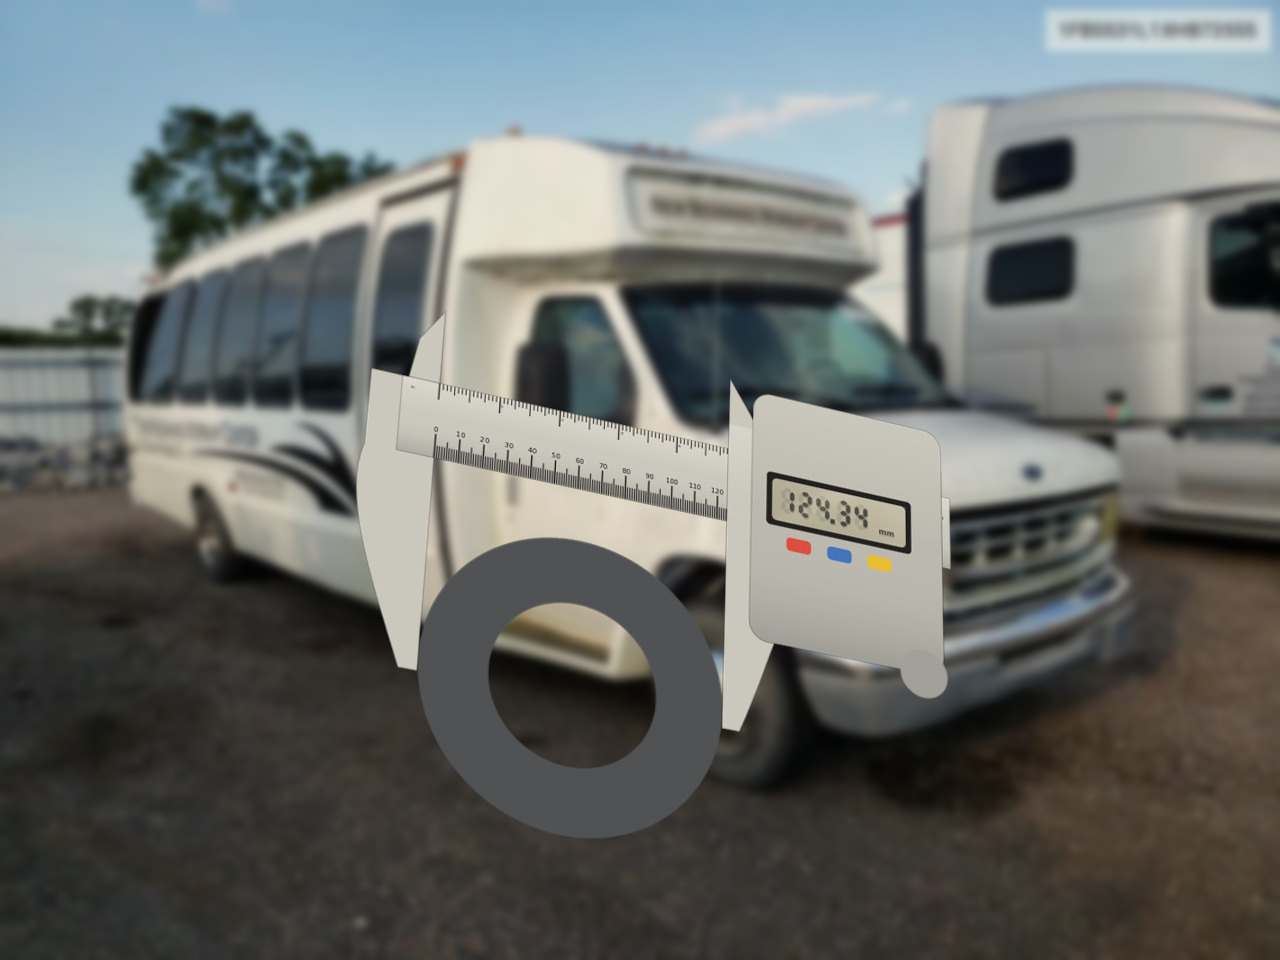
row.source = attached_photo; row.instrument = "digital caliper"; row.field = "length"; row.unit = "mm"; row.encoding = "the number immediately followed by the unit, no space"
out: 124.34mm
